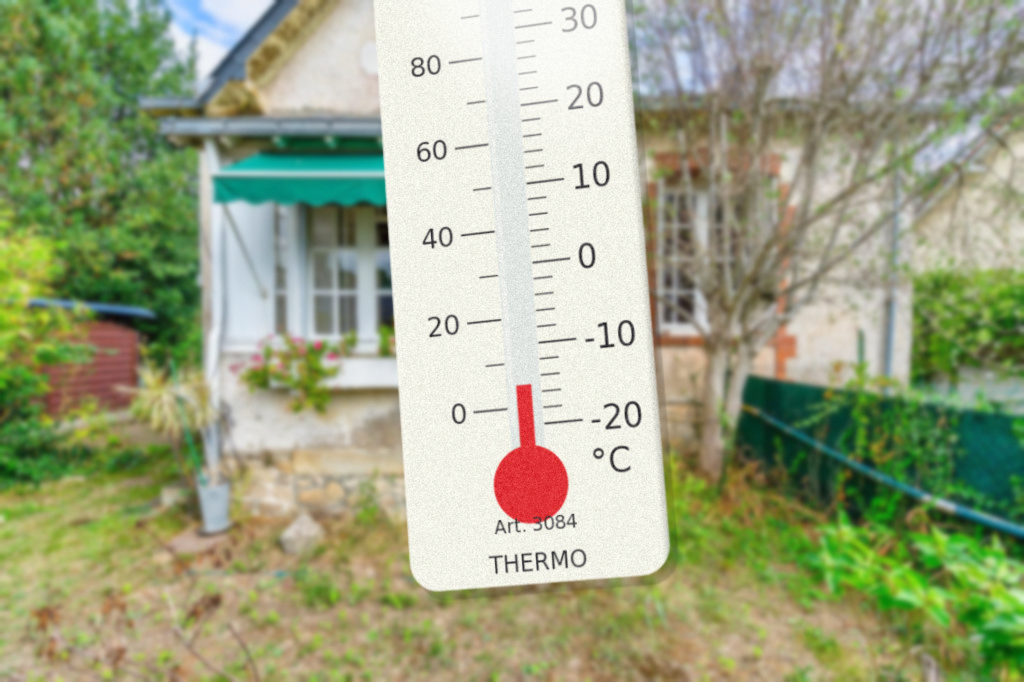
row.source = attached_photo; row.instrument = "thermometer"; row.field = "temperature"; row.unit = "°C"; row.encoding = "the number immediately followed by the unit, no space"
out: -15°C
